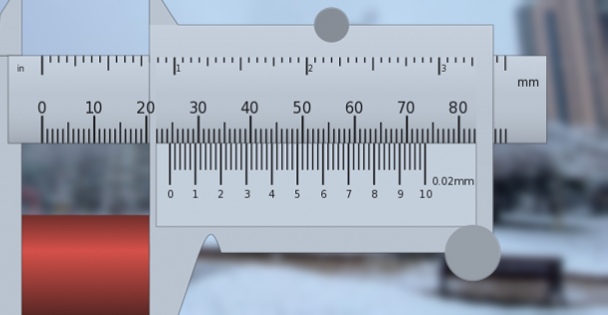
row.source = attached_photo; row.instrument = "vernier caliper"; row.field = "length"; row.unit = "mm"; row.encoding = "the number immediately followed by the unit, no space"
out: 24.5mm
